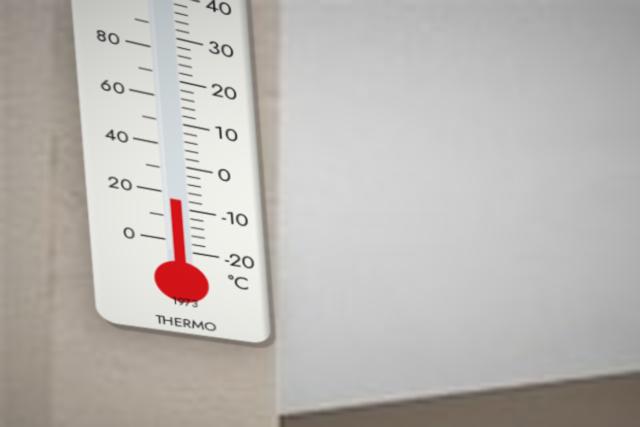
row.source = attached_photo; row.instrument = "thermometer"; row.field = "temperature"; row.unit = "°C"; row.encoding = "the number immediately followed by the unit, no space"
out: -8°C
